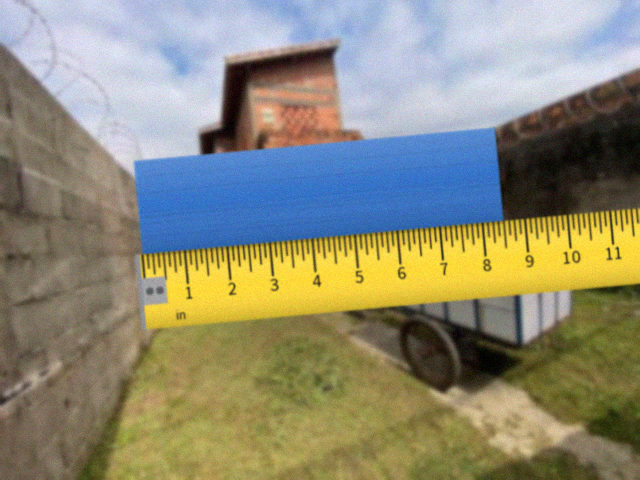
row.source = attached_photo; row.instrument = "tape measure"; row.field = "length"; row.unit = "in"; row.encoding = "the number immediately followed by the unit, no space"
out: 8.5in
